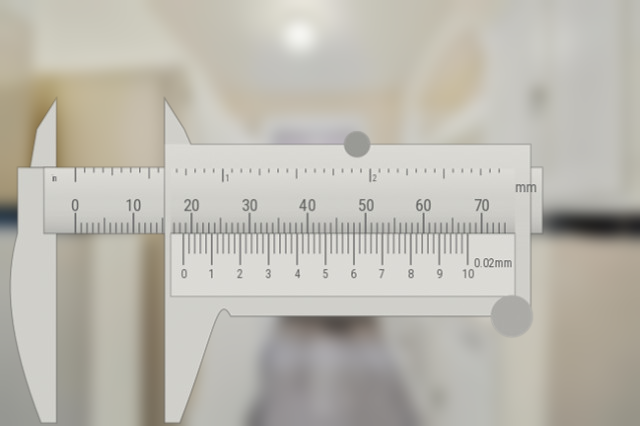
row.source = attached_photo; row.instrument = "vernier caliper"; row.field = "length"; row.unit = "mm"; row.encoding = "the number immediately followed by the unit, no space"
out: 18.6mm
